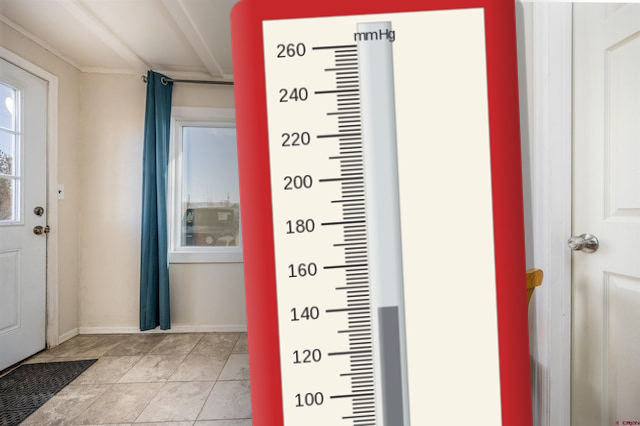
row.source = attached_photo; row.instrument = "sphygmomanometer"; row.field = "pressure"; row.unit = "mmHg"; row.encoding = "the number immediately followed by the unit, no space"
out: 140mmHg
